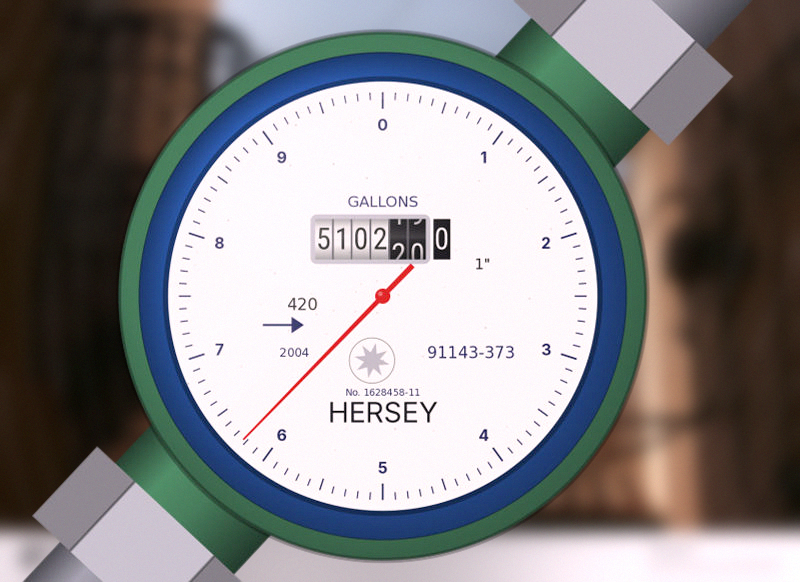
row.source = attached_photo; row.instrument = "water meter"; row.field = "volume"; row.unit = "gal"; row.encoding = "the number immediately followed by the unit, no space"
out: 5102196.2gal
